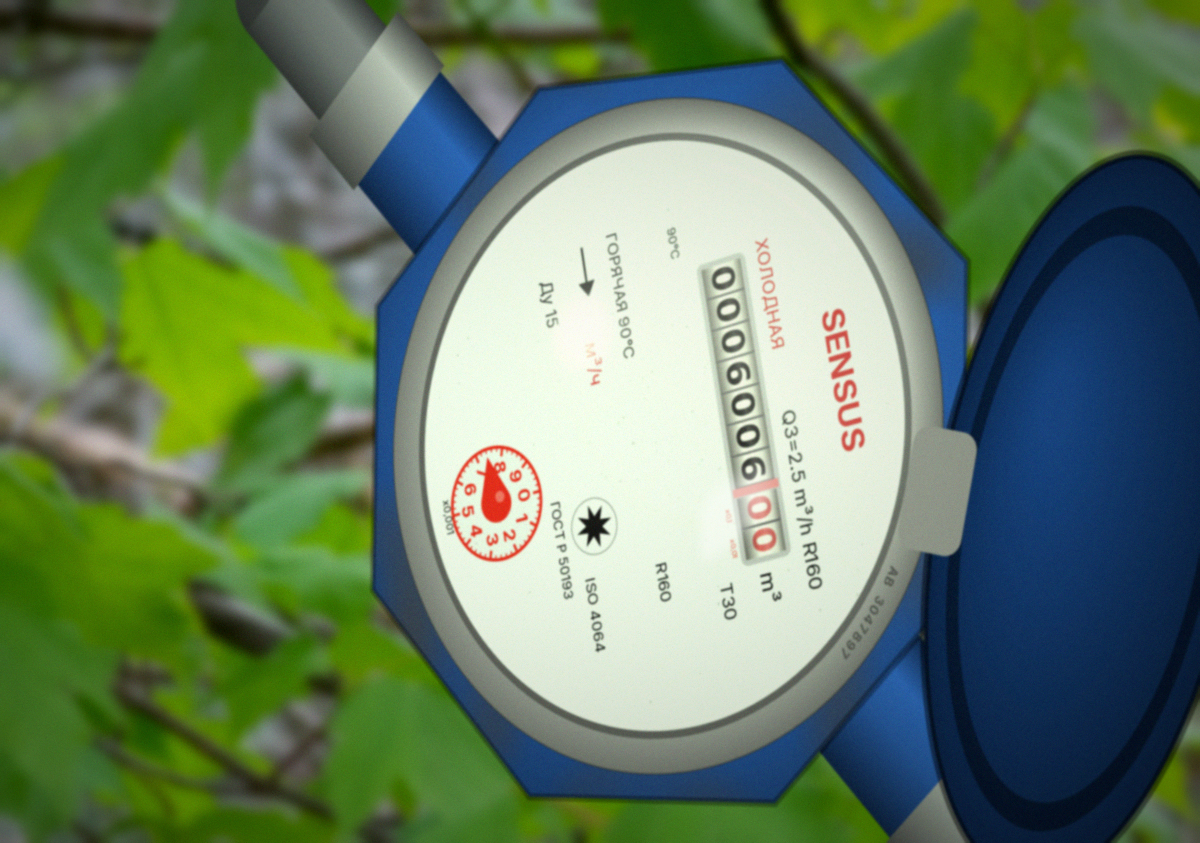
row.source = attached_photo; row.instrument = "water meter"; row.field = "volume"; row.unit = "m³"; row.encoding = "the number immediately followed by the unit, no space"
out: 6006.007m³
